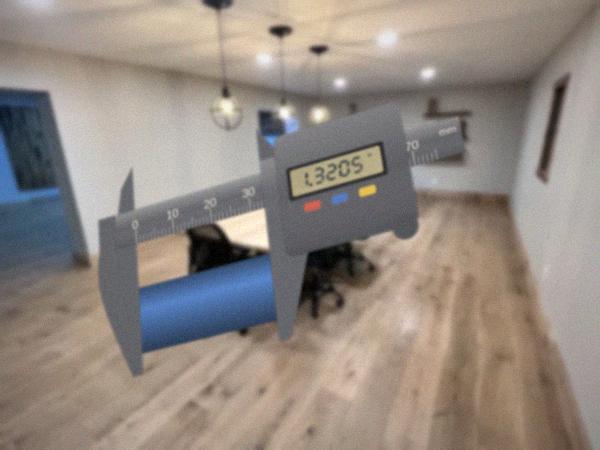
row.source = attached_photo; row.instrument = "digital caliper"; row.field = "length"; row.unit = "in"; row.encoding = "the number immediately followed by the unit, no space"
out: 1.3205in
